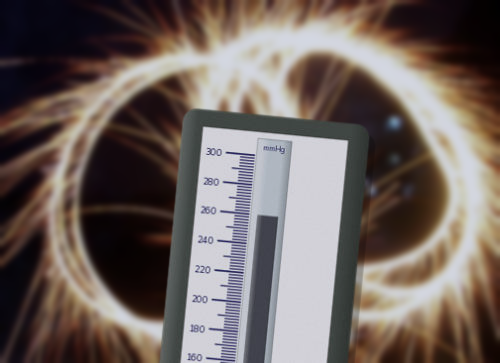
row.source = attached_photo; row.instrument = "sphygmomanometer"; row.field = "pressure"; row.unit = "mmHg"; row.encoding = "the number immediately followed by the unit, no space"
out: 260mmHg
